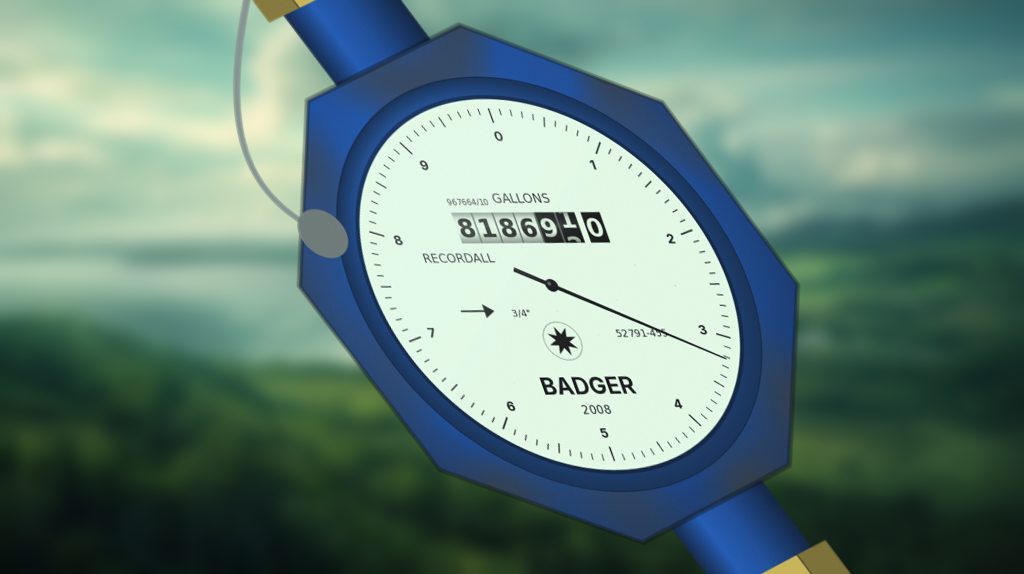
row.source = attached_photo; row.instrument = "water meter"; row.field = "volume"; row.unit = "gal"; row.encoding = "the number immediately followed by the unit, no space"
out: 8186913.2gal
